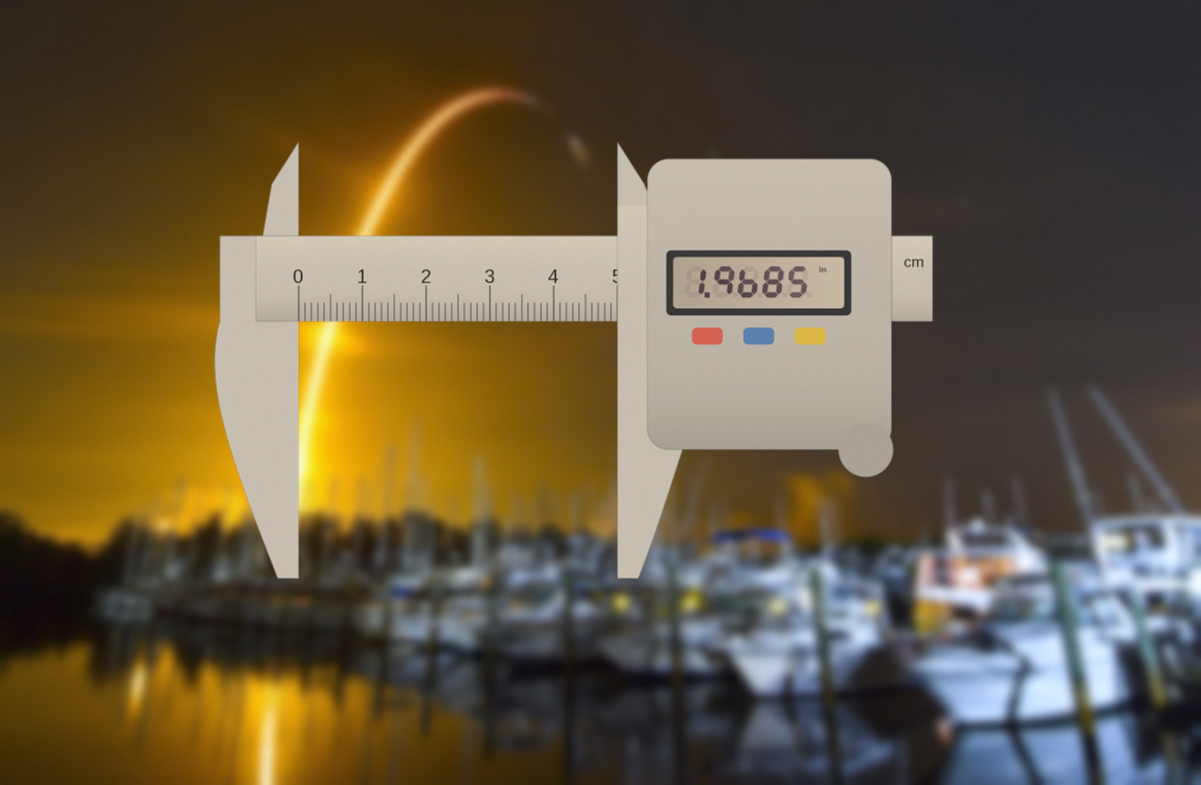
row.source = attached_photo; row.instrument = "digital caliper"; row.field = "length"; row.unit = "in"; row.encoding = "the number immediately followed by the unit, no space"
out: 1.9685in
